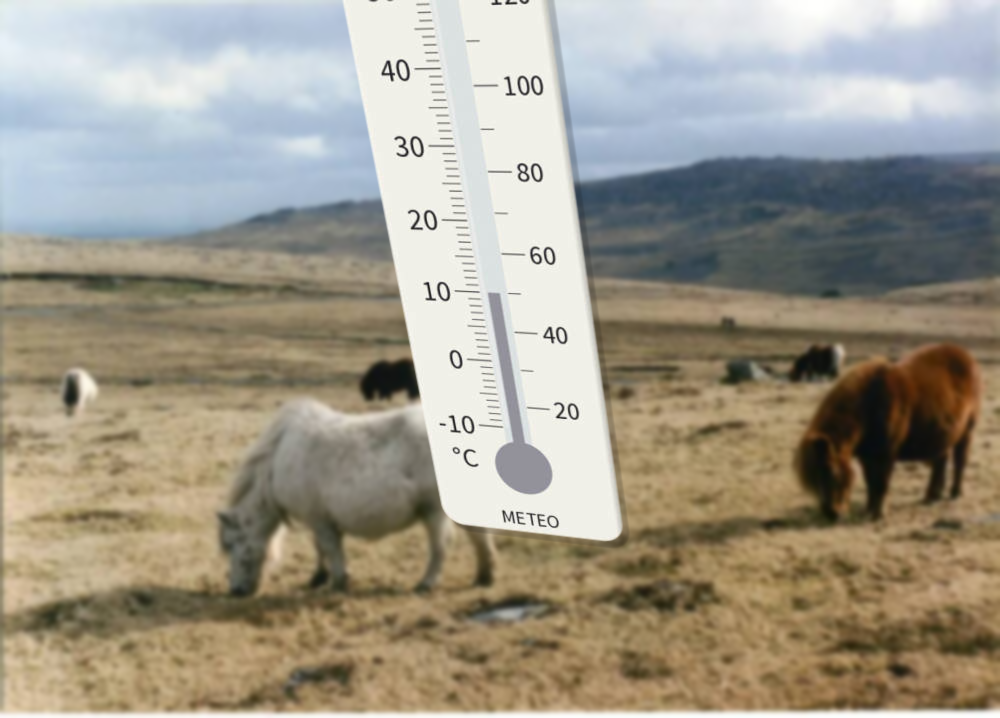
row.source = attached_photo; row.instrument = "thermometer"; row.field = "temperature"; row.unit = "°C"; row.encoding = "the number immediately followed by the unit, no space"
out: 10°C
